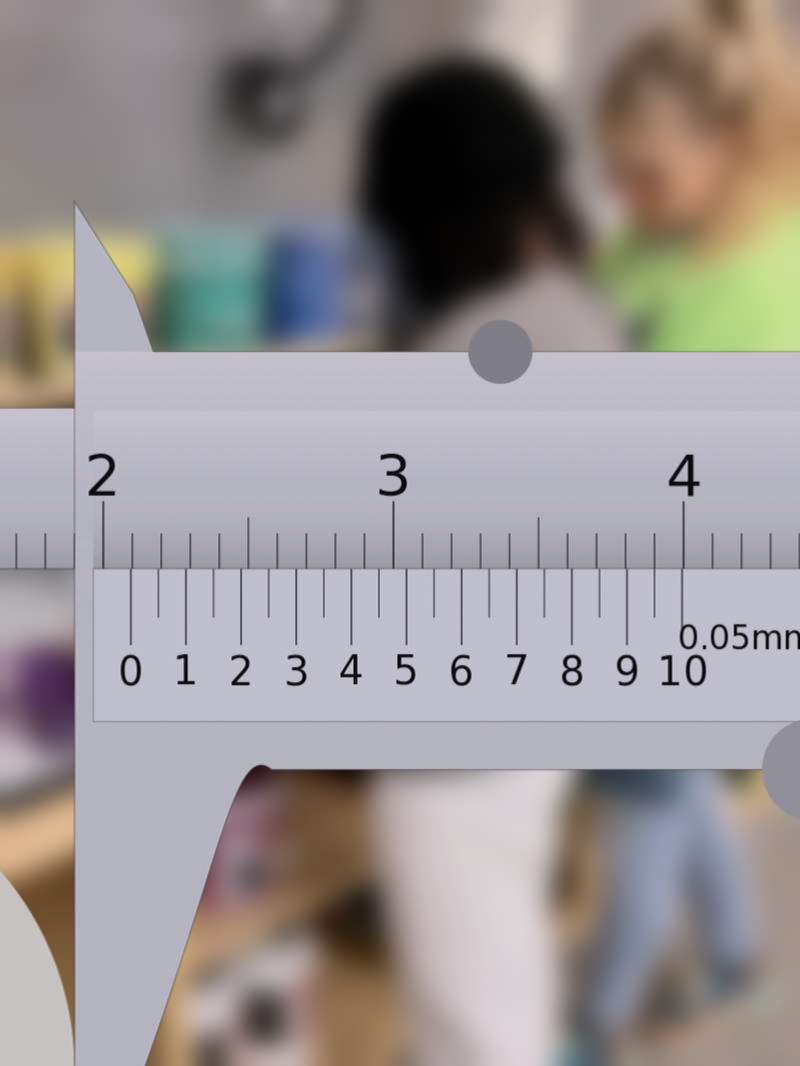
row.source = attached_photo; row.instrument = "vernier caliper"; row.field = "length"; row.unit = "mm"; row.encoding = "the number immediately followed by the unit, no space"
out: 20.95mm
